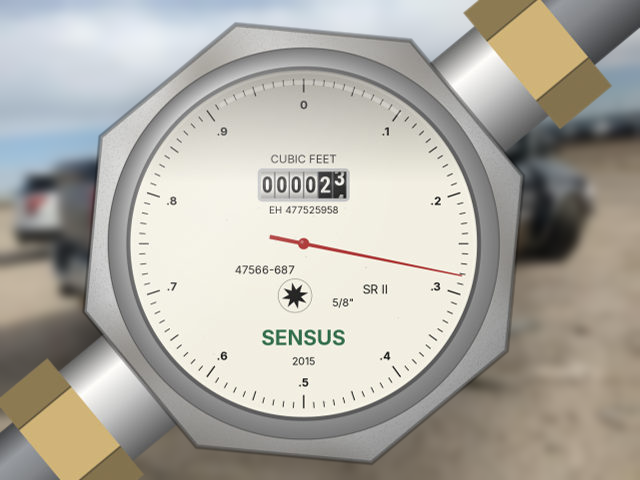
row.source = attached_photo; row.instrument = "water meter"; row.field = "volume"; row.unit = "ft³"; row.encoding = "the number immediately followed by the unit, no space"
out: 23.28ft³
